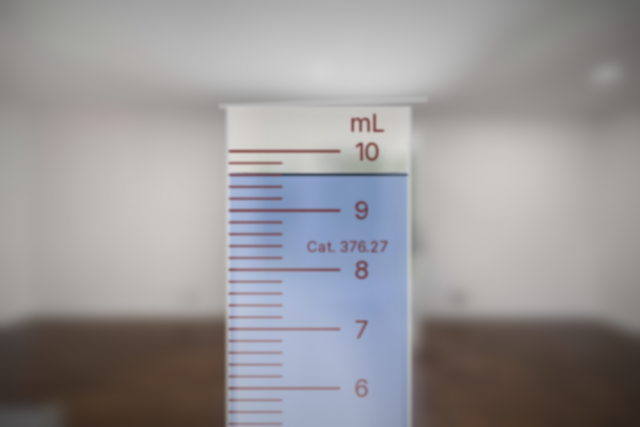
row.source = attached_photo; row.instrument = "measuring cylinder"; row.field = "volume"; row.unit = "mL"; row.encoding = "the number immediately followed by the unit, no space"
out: 9.6mL
